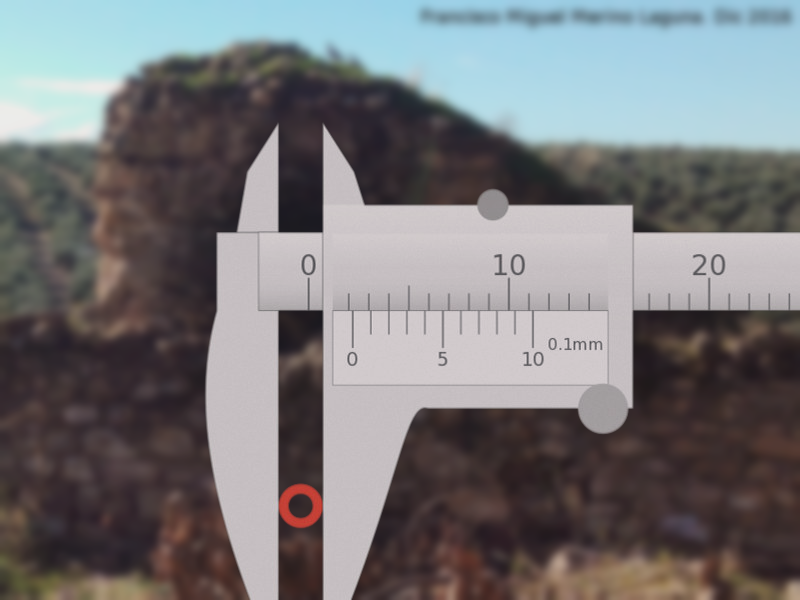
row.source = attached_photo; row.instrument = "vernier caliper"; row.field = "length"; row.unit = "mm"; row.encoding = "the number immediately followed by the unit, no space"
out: 2.2mm
